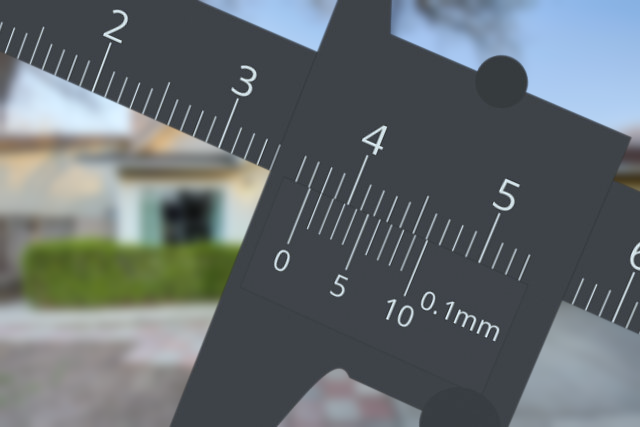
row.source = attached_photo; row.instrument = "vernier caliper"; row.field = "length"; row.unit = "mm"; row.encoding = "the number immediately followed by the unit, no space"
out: 37.1mm
